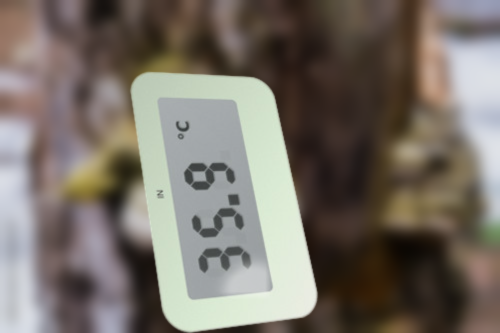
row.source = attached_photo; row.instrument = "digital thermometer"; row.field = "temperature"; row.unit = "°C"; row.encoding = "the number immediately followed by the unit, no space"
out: 35.9°C
